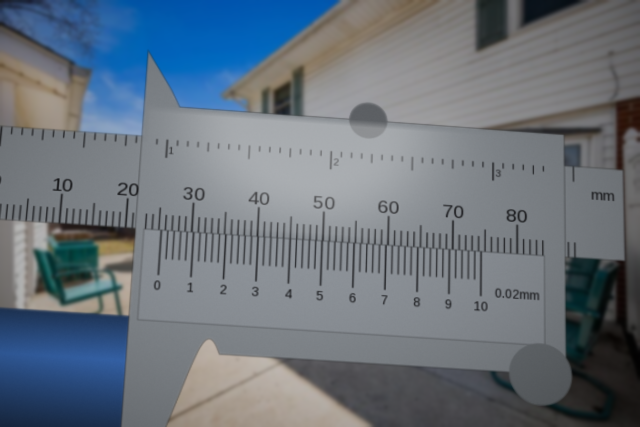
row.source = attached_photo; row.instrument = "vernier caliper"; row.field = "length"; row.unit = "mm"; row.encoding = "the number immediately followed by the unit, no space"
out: 25.4mm
